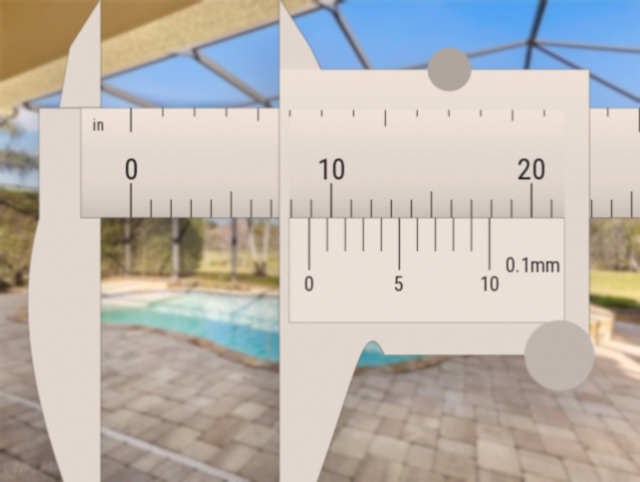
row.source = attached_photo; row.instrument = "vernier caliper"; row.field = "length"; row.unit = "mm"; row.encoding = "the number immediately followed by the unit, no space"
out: 8.9mm
